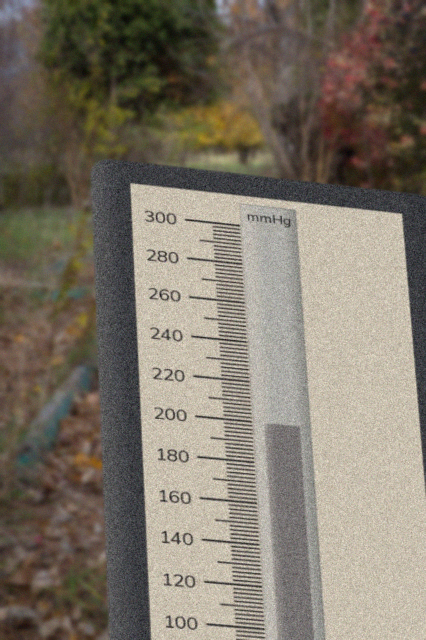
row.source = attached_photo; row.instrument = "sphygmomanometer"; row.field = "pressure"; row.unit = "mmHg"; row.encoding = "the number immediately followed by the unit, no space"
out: 200mmHg
